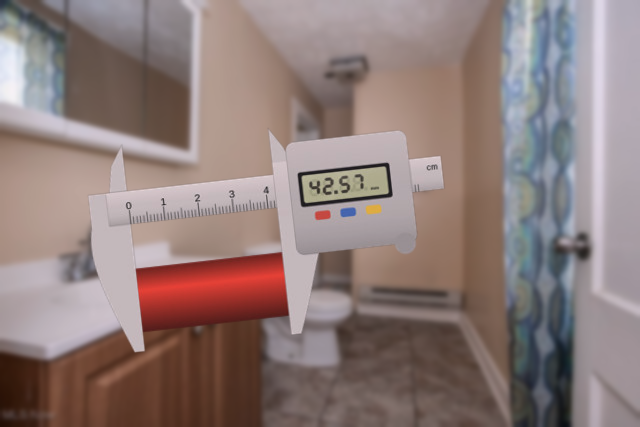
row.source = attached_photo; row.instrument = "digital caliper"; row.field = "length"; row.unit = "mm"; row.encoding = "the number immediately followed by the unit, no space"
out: 42.57mm
